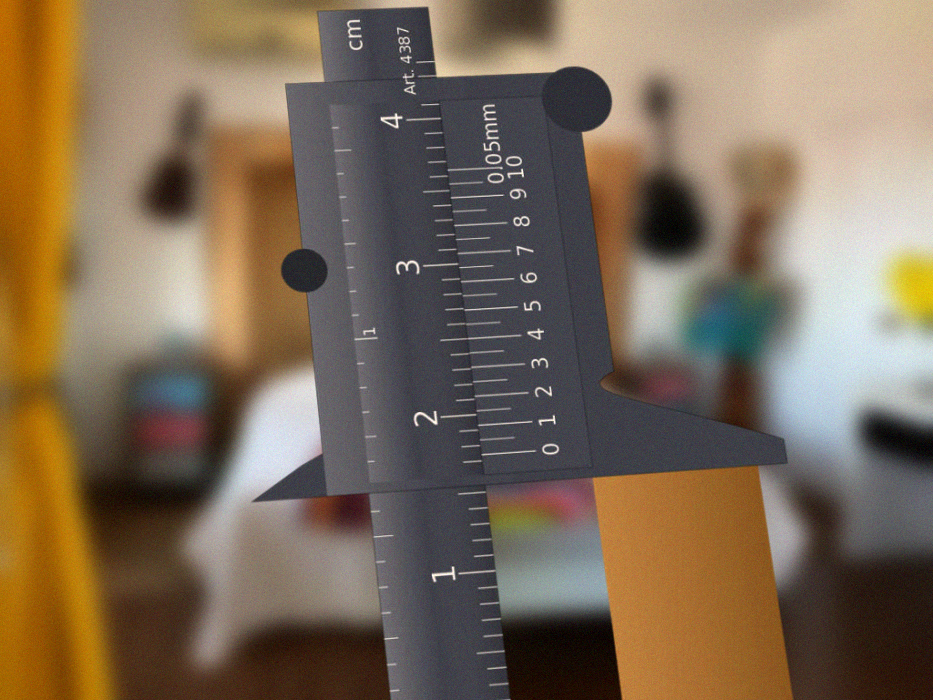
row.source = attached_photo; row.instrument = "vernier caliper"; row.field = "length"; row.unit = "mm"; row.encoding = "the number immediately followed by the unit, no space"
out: 17.4mm
